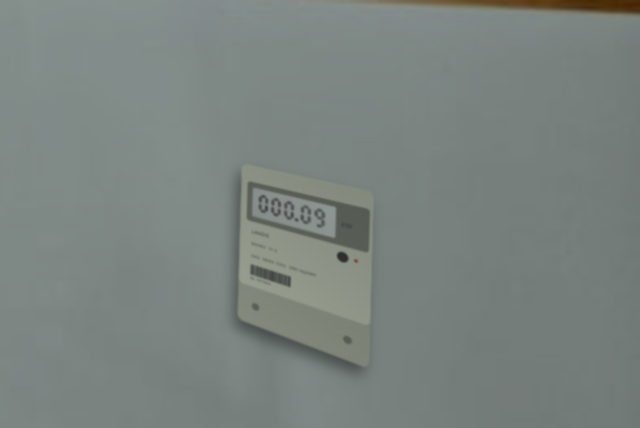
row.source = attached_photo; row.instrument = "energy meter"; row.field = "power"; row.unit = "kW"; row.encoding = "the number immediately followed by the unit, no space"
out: 0.09kW
